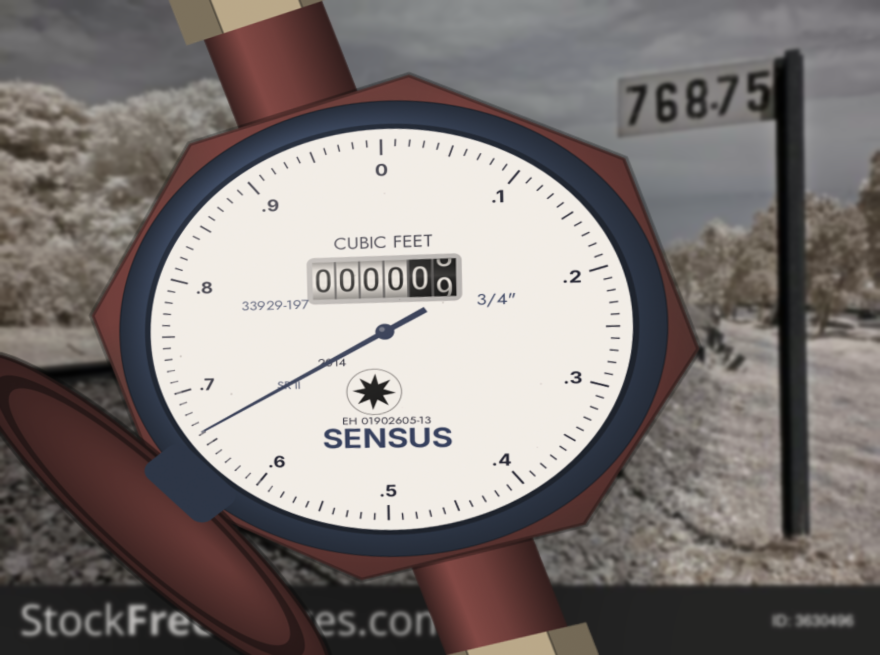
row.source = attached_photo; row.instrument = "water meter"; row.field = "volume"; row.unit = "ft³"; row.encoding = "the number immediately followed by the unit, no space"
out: 8.66ft³
